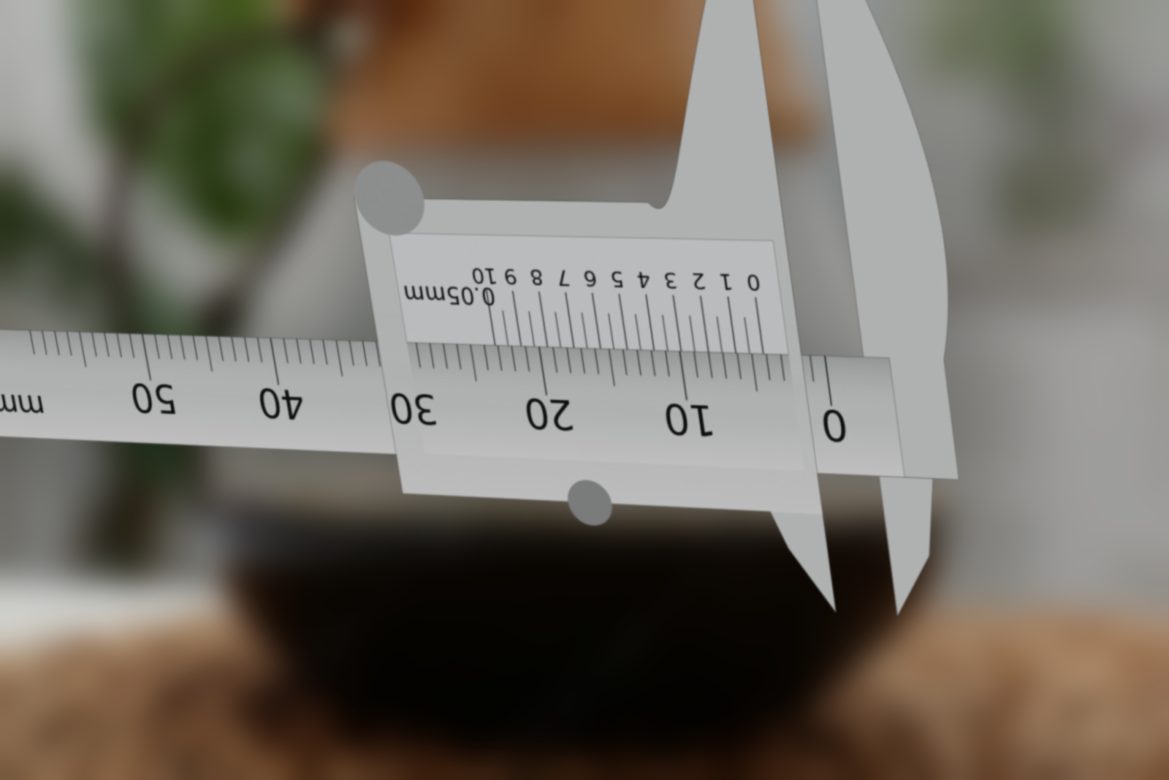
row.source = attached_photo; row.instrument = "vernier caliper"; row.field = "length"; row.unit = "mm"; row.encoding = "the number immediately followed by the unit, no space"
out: 4.2mm
